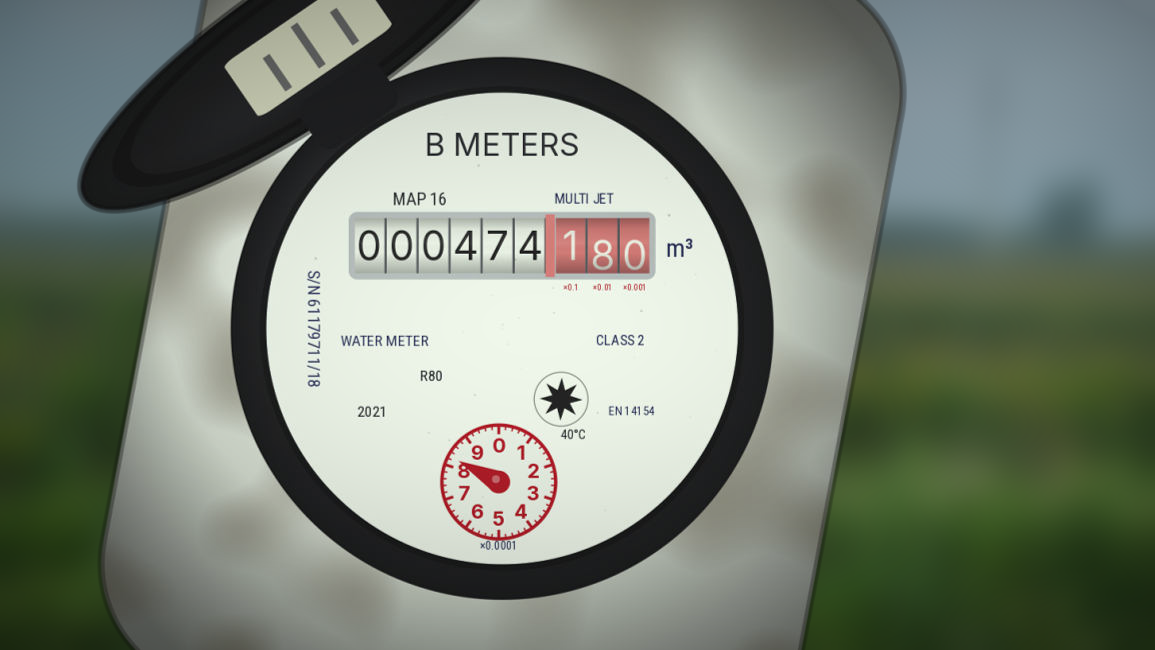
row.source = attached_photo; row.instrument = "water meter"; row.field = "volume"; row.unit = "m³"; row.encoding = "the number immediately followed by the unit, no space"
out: 474.1798m³
